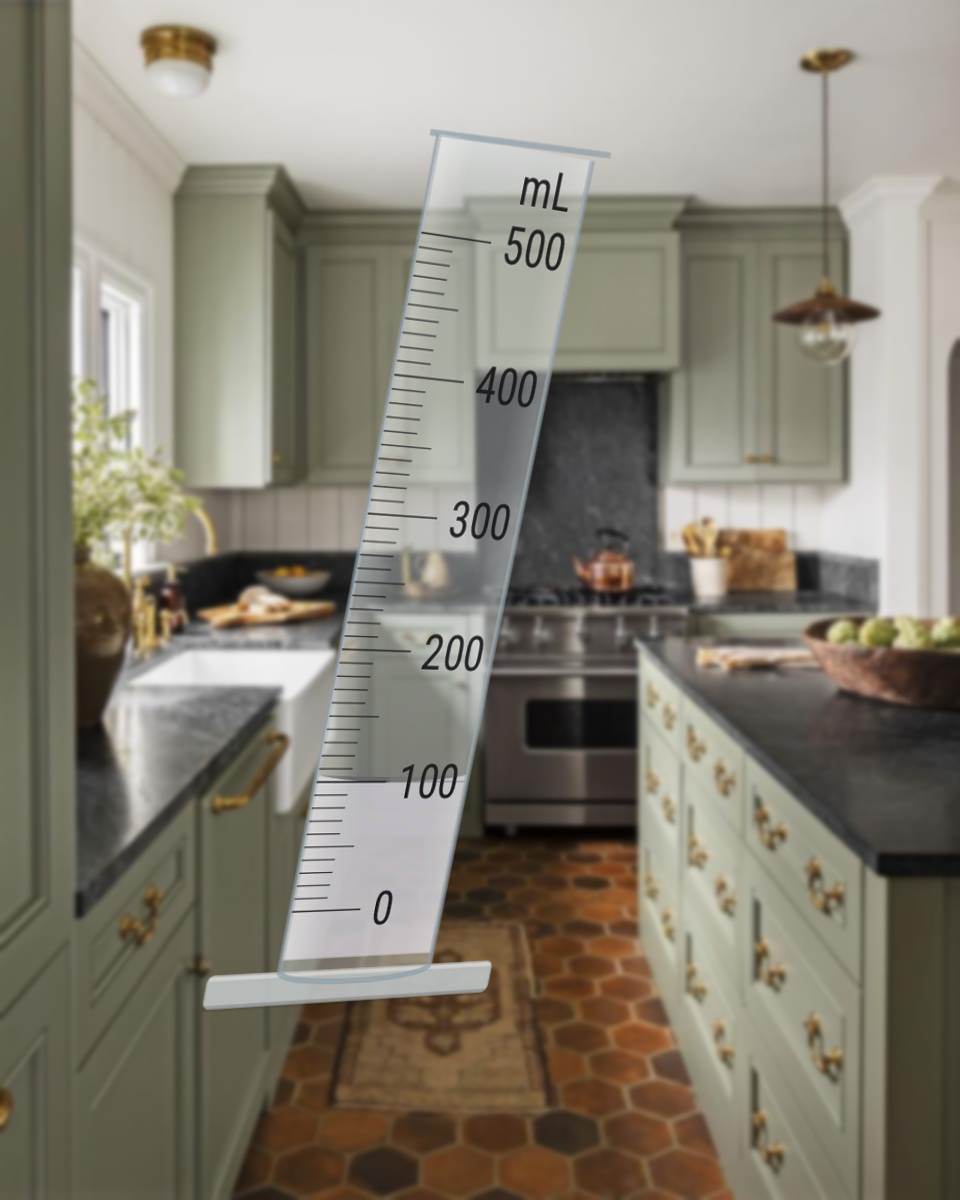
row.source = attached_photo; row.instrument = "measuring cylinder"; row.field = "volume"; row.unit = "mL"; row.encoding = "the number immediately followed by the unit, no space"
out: 100mL
